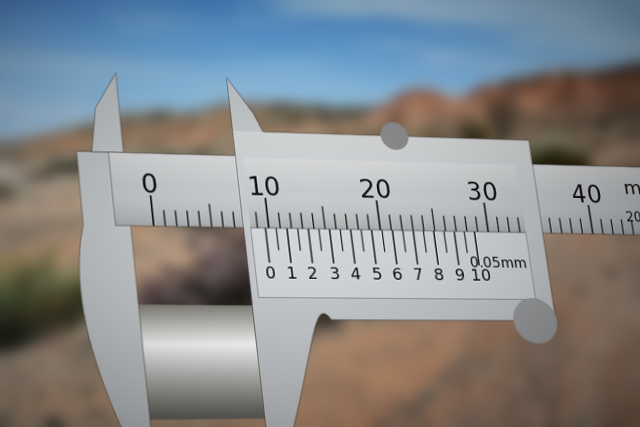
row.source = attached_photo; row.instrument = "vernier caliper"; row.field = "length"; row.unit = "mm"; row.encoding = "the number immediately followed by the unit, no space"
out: 9.7mm
